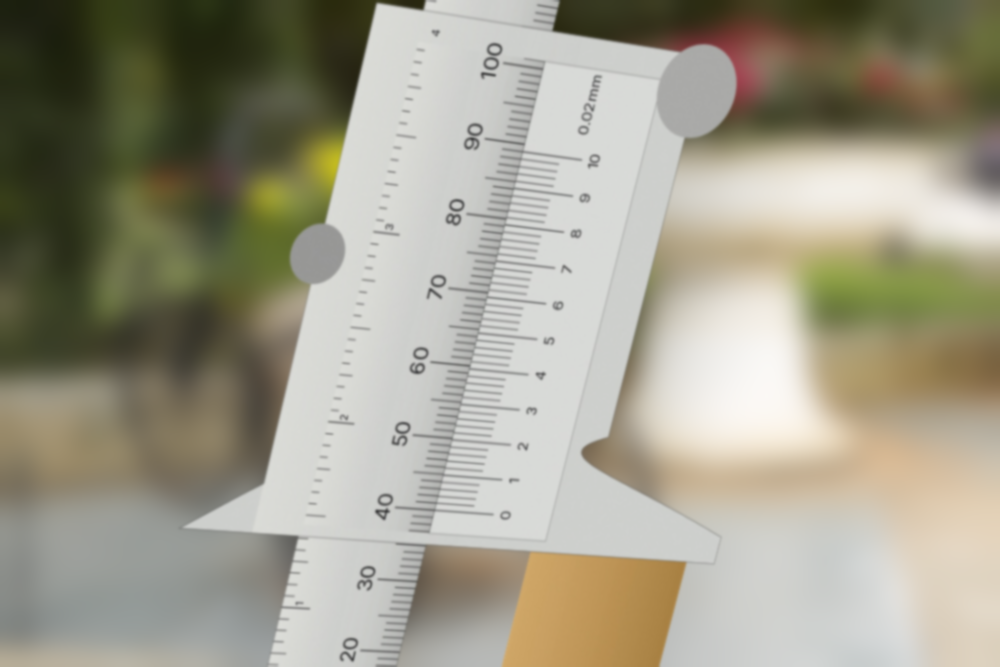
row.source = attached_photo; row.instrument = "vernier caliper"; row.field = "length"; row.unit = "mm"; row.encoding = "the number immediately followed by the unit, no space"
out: 40.0mm
